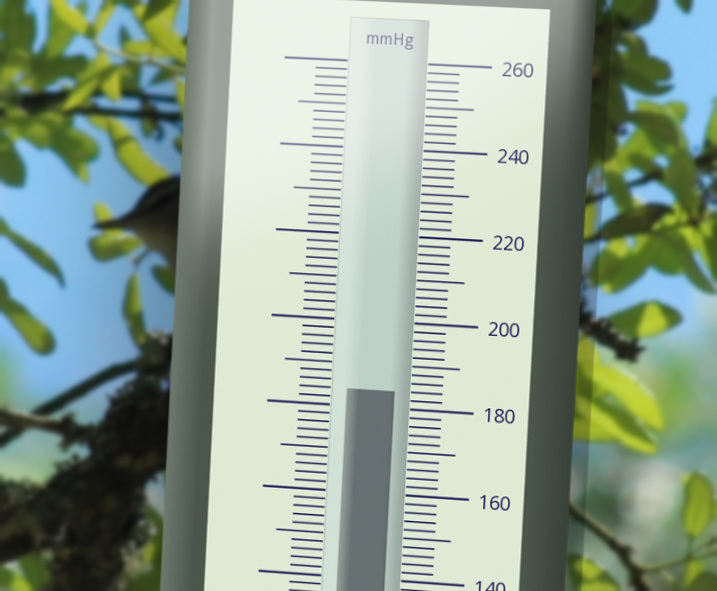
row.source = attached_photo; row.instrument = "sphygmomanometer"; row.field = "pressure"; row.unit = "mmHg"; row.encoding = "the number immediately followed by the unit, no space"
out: 184mmHg
